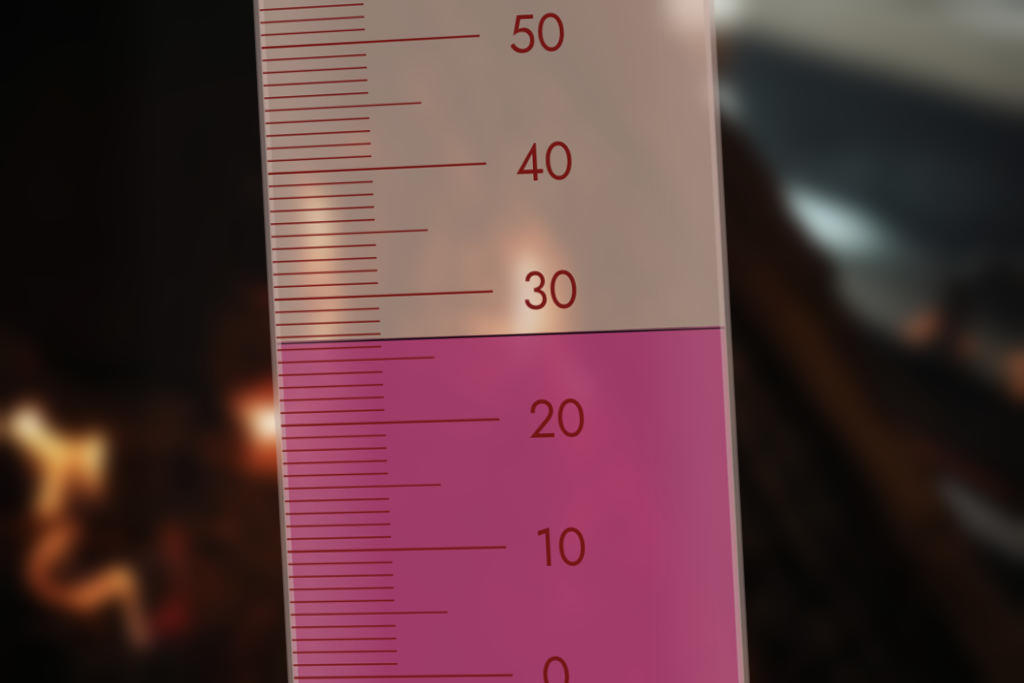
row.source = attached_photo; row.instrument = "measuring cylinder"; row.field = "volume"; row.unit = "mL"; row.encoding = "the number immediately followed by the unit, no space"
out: 26.5mL
